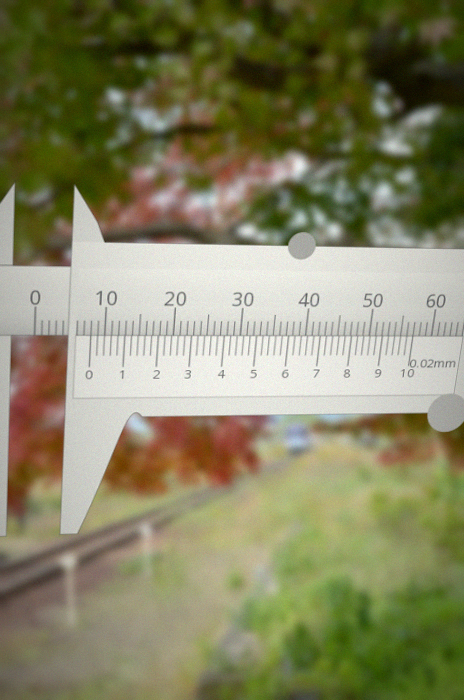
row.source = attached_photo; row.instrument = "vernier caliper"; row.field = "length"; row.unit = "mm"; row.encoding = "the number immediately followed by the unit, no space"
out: 8.0mm
